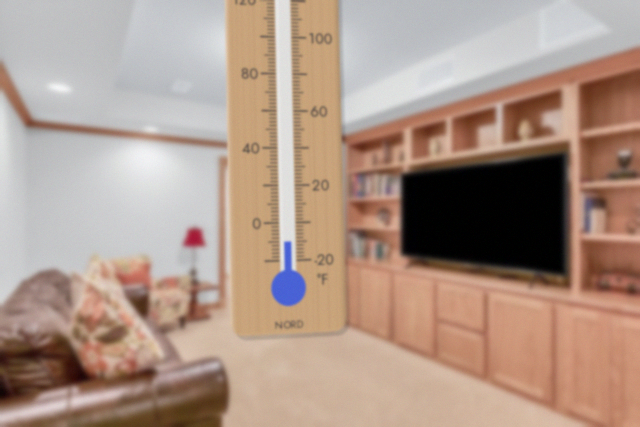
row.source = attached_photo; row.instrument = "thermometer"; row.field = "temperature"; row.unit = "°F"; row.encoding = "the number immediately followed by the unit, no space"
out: -10°F
